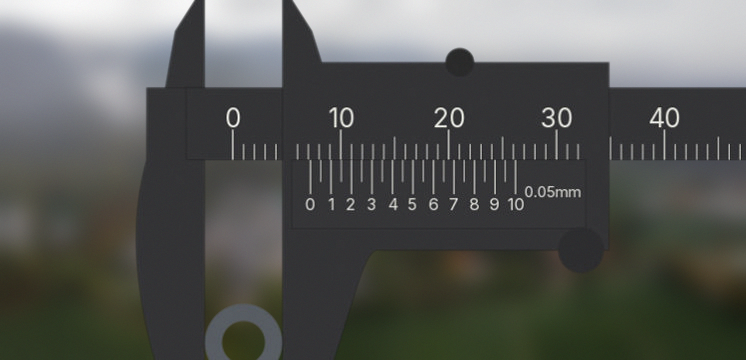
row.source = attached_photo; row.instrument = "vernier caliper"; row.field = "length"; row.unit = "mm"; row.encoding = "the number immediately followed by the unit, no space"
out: 7.2mm
